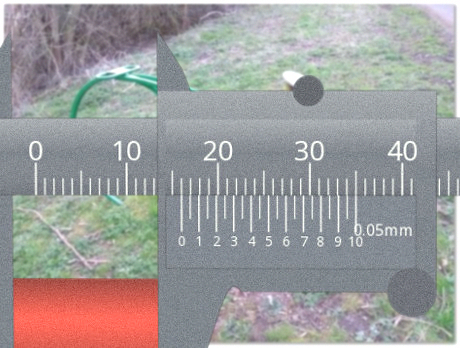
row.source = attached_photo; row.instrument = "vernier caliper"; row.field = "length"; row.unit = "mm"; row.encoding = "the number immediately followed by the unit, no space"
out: 16.0mm
